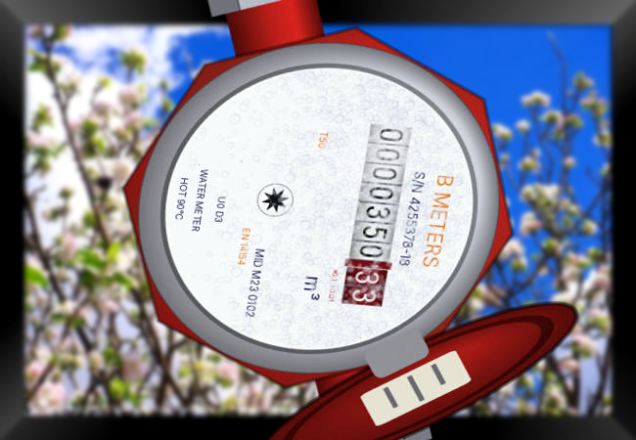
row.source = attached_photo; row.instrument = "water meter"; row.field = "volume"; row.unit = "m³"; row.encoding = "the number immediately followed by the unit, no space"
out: 350.33m³
